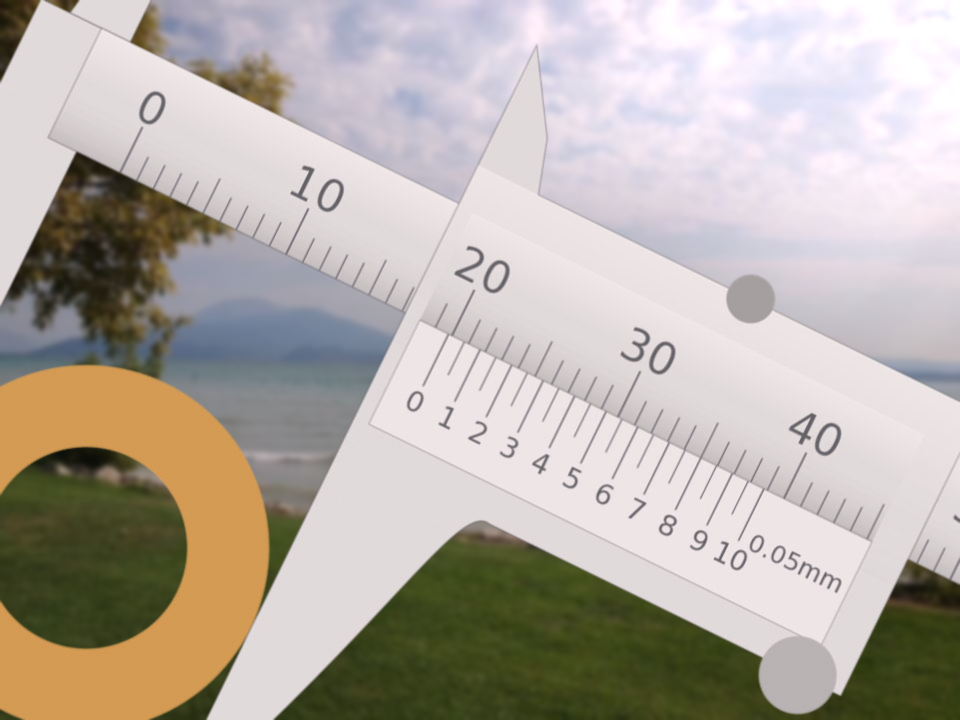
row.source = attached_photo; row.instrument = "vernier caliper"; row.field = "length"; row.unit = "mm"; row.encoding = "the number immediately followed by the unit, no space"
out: 19.8mm
